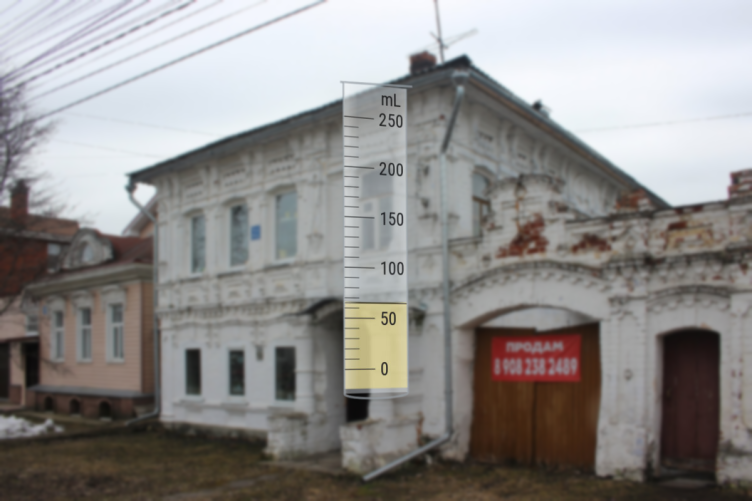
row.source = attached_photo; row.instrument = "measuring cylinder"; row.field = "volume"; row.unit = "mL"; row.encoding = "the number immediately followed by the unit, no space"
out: 65mL
